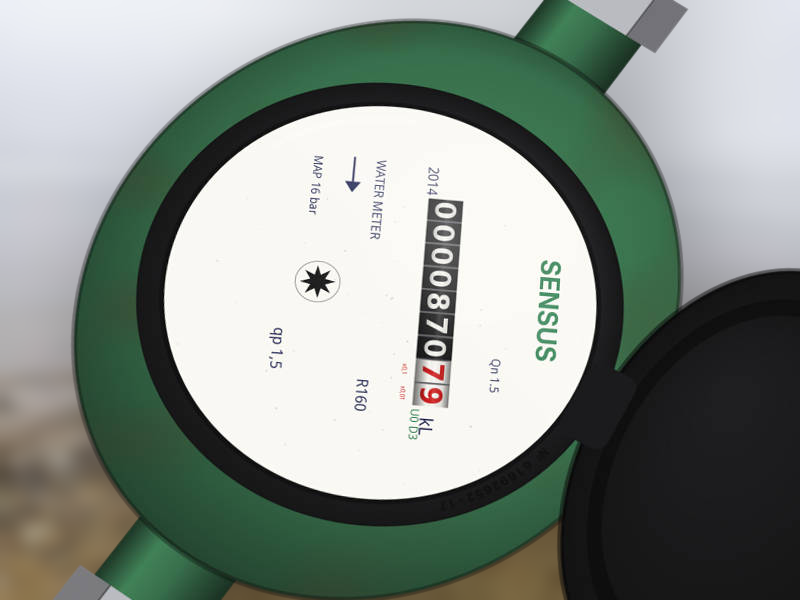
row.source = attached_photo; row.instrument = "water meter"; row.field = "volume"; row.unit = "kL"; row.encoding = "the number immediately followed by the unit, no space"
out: 870.79kL
